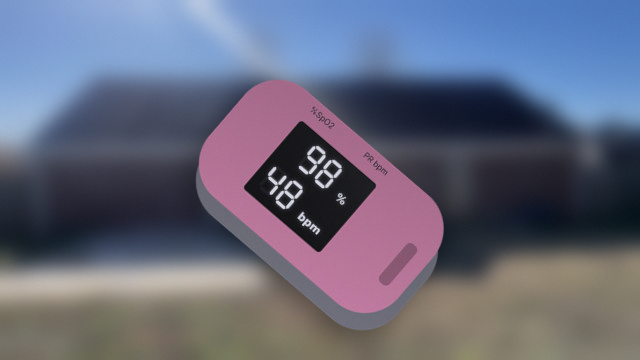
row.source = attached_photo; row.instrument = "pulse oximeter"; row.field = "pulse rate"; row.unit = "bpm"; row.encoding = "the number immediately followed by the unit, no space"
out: 48bpm
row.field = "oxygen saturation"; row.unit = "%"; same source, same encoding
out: 98%
